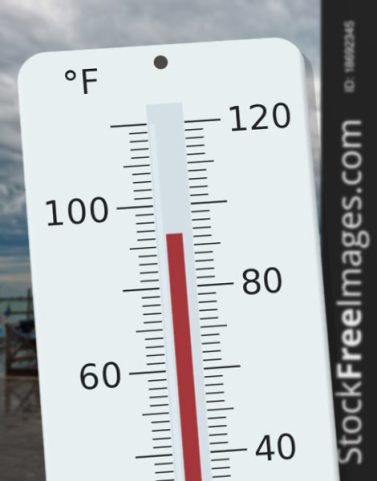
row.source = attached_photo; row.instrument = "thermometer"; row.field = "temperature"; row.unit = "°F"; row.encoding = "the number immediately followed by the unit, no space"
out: 93°F
